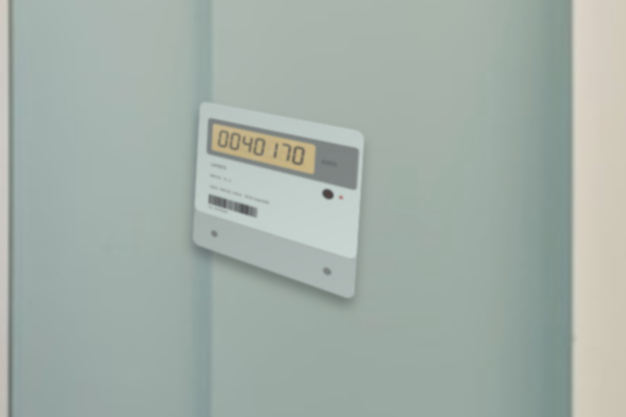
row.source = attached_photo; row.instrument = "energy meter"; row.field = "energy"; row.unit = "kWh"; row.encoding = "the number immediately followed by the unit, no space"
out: 40170kWh
